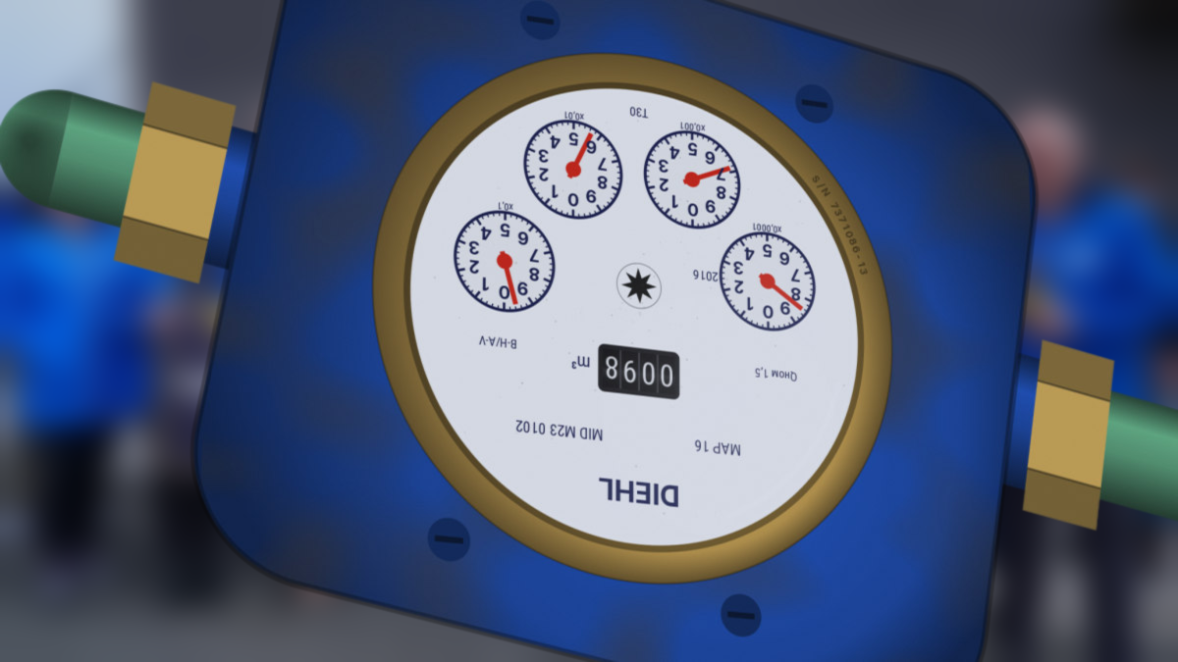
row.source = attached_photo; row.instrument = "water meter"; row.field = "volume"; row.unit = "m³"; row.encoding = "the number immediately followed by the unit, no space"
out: 97.9568m³
